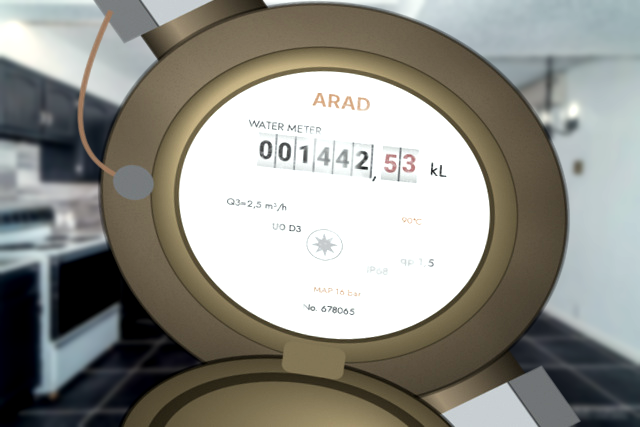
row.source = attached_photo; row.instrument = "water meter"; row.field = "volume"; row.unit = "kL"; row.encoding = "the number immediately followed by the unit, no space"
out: 1442.53kL
